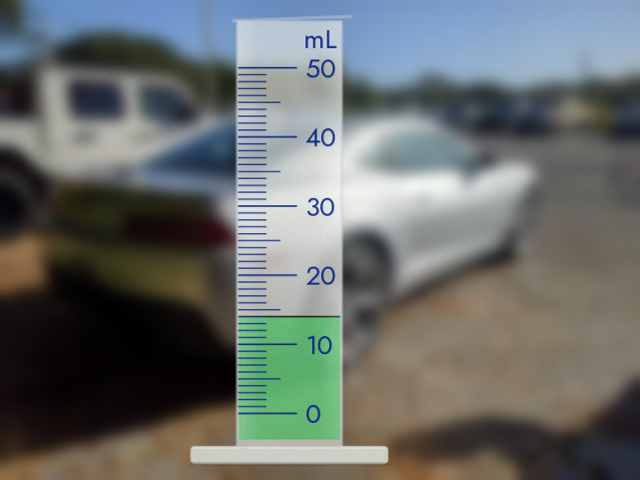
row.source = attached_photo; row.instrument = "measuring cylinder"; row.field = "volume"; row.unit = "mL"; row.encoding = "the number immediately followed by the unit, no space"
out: 14mL
